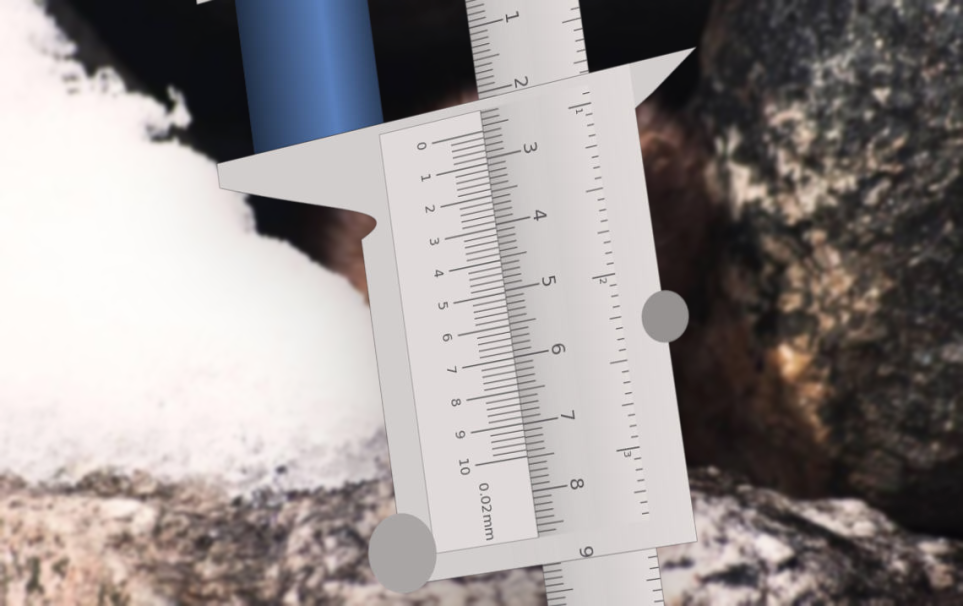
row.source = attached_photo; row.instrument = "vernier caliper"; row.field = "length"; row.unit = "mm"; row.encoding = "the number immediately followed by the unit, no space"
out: 25.8mm
